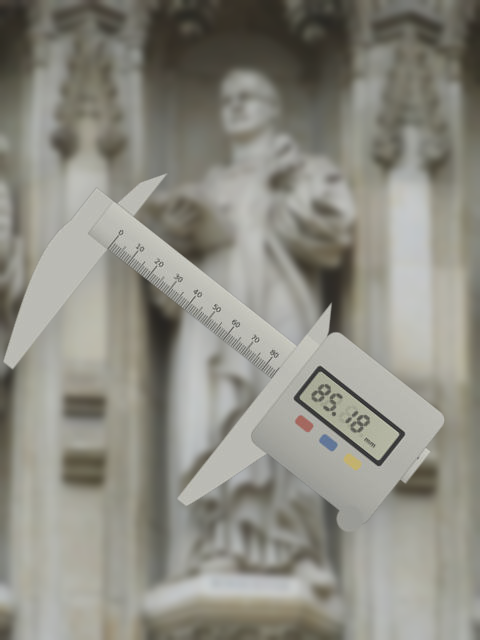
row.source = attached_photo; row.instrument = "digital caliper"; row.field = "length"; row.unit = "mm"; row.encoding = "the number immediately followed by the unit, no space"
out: 85.18mm
